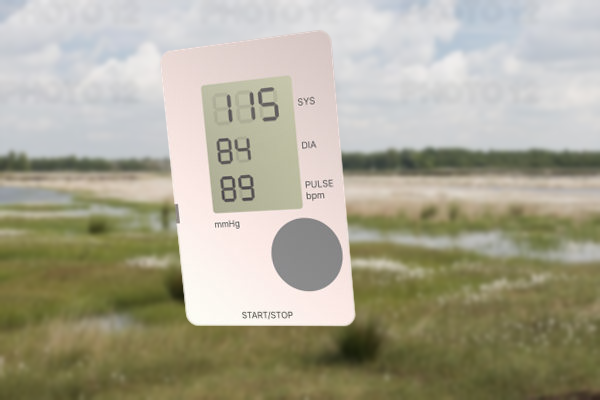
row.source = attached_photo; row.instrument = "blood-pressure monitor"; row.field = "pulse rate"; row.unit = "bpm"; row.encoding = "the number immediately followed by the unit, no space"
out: 89bpm
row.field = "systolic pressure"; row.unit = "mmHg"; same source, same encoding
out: 115mmHg
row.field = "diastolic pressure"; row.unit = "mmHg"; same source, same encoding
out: 84mmHg
